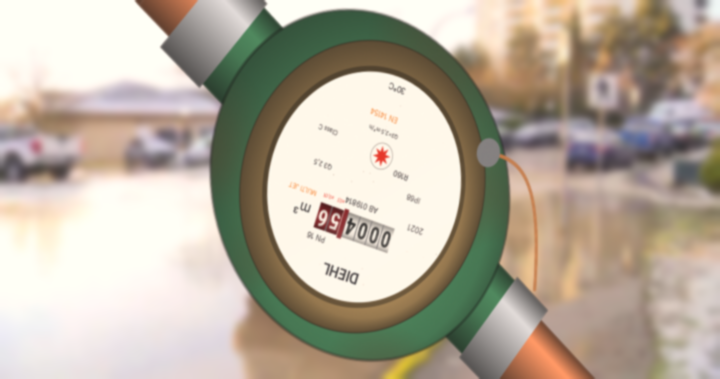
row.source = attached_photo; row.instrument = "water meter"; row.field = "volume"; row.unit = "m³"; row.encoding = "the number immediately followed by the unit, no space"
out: 4.56m³
